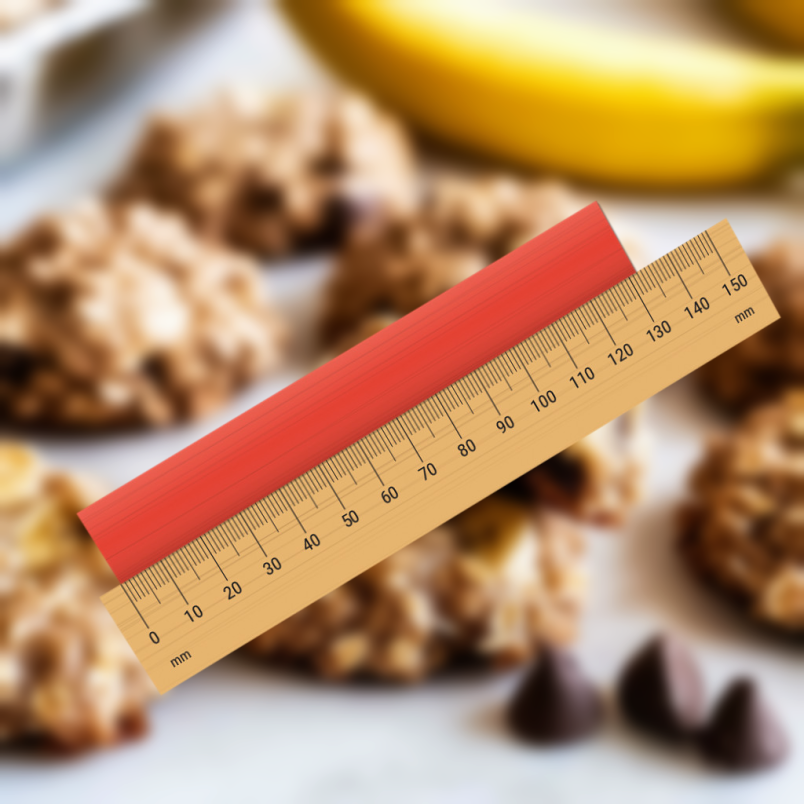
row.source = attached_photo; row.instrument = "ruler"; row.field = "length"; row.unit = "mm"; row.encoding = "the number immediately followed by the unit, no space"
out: 132mm
